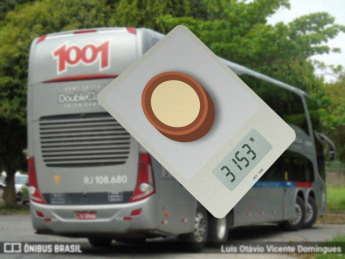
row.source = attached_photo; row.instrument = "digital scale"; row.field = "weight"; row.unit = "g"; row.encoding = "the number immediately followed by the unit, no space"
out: 3153g
